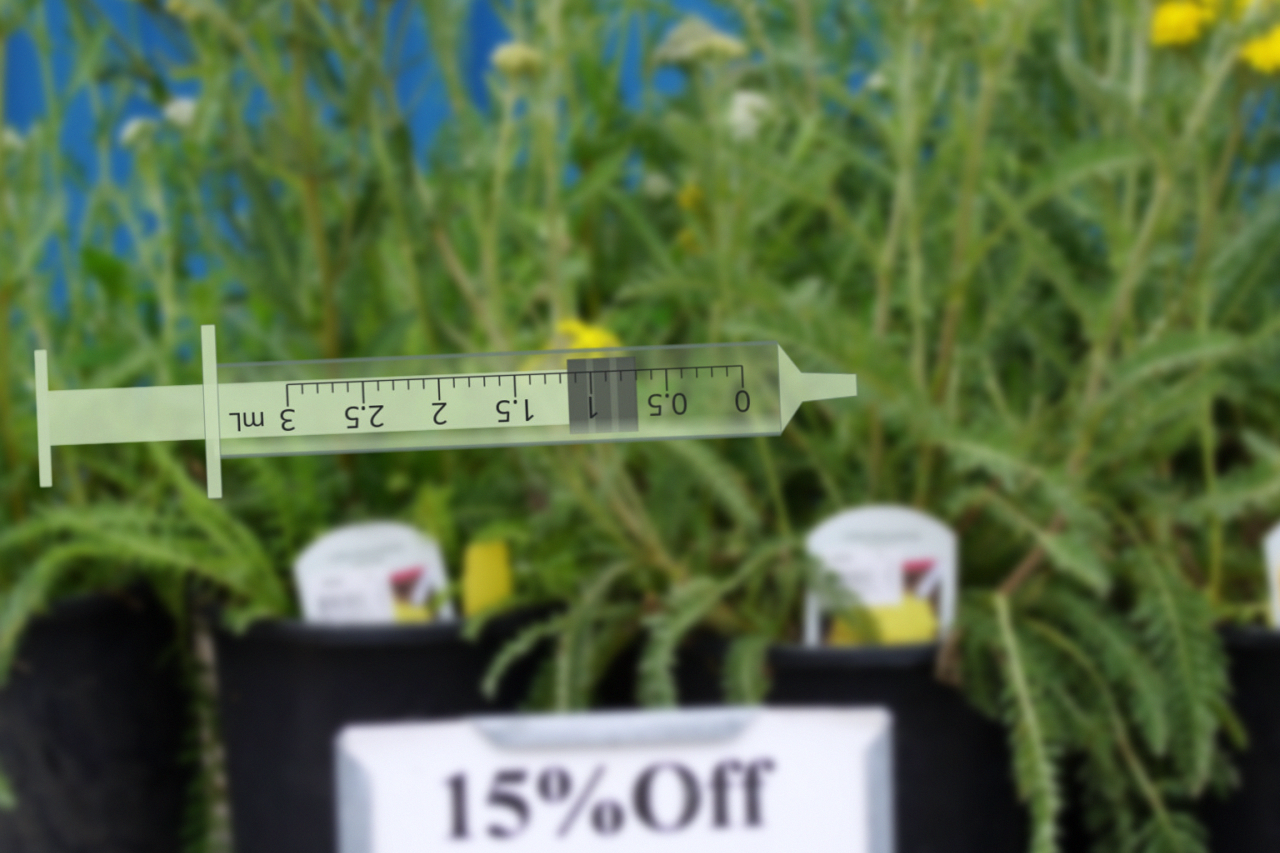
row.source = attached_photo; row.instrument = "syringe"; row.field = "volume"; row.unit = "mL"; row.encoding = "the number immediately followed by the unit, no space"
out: 0.7mL
